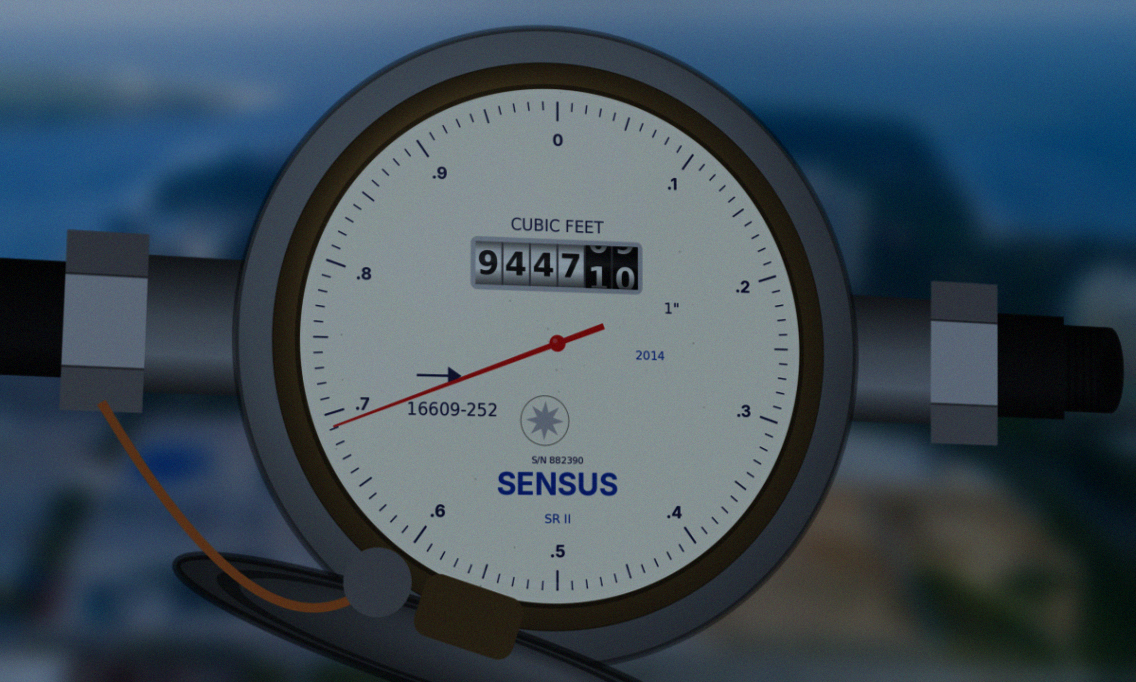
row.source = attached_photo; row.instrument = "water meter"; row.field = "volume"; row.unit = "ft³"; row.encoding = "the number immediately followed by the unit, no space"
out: 944709.69ft³
